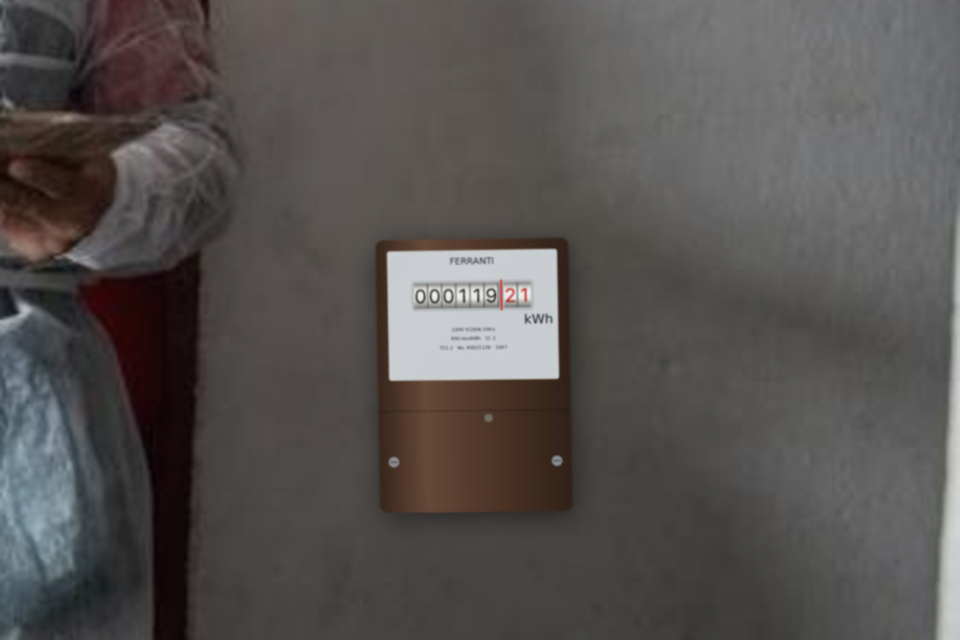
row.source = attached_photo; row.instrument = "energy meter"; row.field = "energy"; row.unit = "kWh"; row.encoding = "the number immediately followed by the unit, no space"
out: 119.21kWh
